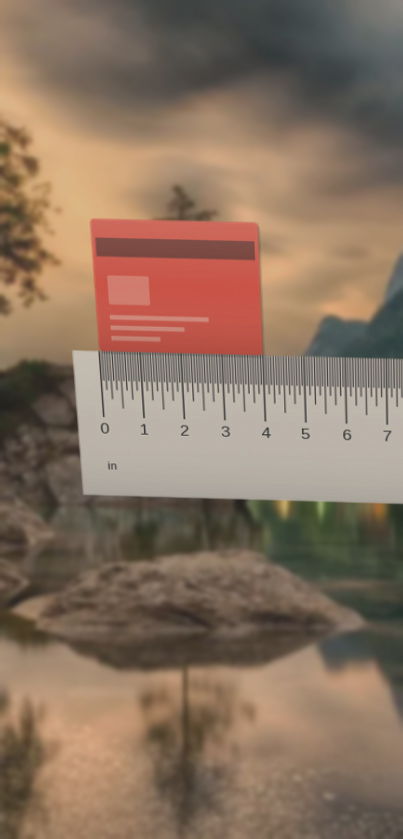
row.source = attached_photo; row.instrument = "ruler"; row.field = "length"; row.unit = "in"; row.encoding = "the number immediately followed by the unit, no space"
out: 4in
